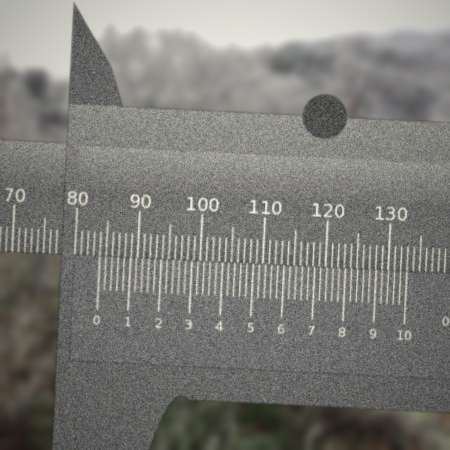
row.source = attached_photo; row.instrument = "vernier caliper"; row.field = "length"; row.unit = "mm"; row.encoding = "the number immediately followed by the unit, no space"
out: 84.0mm
